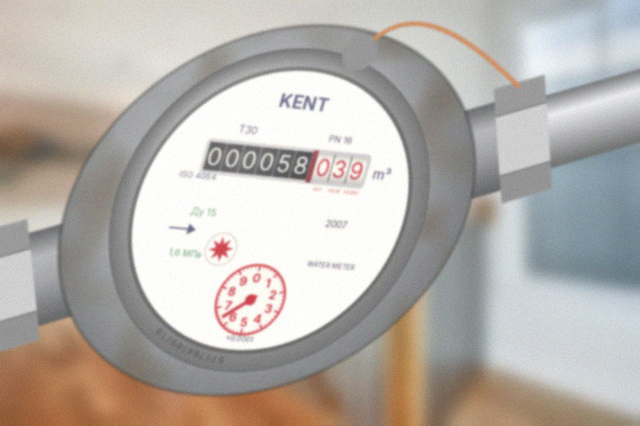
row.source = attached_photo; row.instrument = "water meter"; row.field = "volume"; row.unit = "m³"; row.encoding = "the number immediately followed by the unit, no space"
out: 58.0396m³
